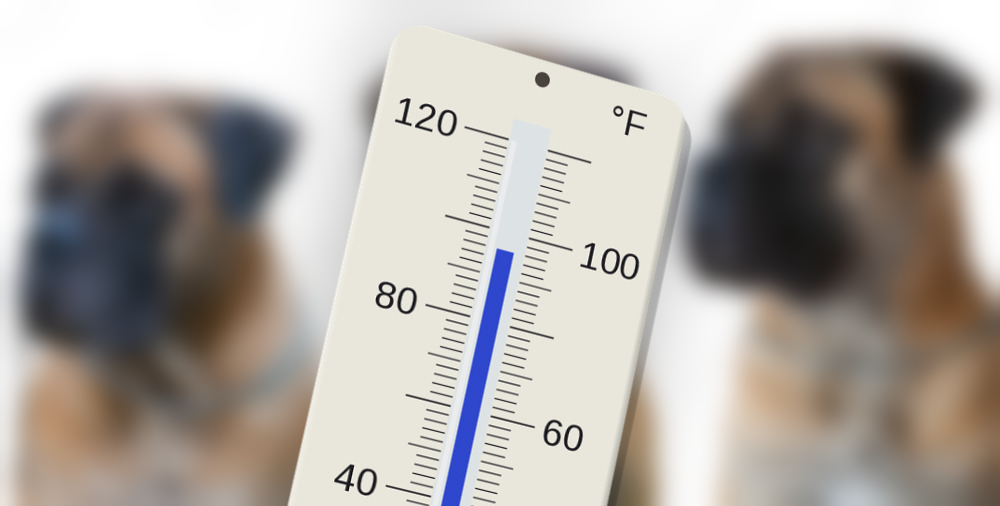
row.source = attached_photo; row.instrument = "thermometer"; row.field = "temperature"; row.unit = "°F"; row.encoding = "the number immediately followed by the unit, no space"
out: 96°F
